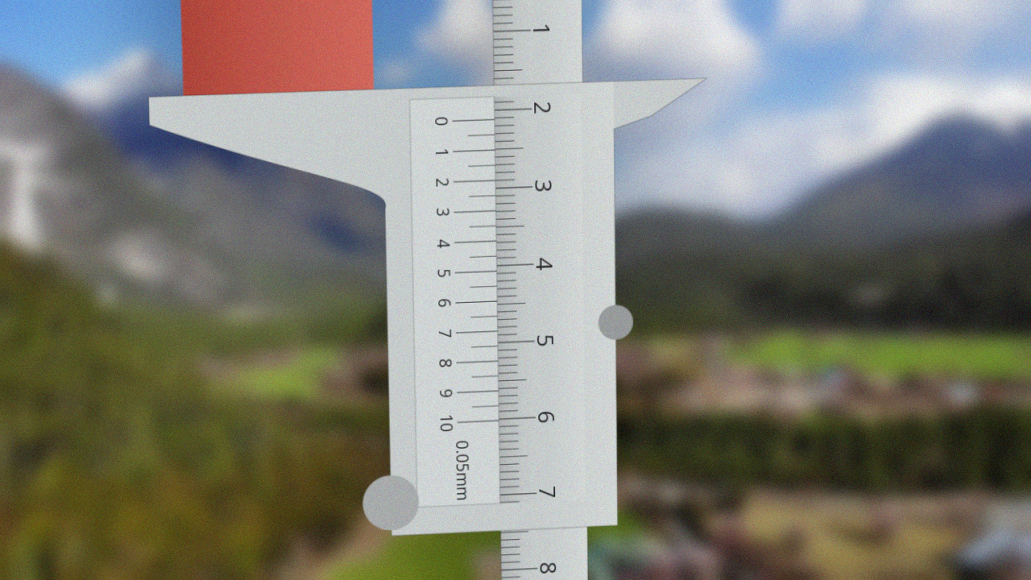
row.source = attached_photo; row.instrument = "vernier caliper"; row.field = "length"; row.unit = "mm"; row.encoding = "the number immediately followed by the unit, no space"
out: 21.2mm
